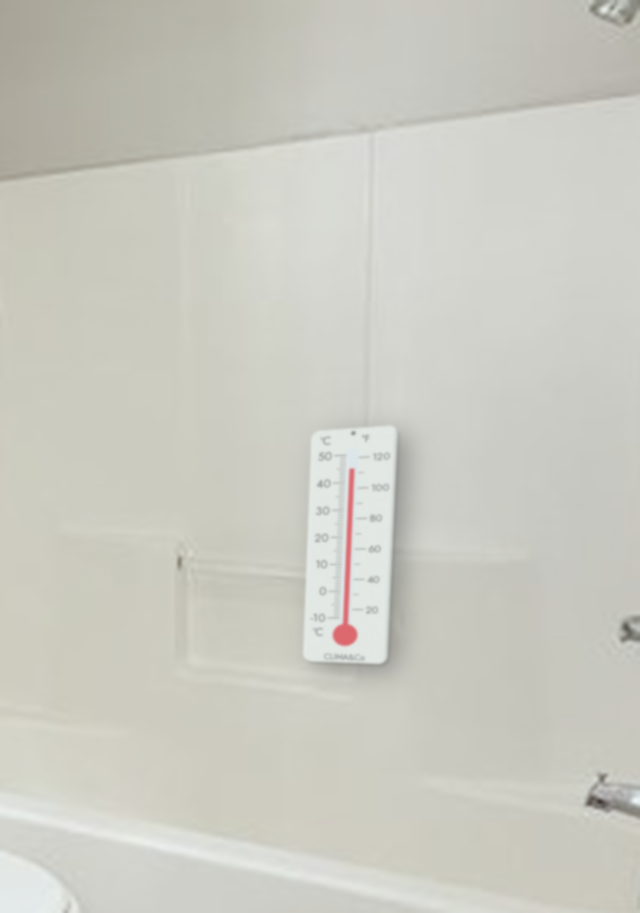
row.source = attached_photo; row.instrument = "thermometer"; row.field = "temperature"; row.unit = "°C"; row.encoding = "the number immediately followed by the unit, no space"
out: 45°C
